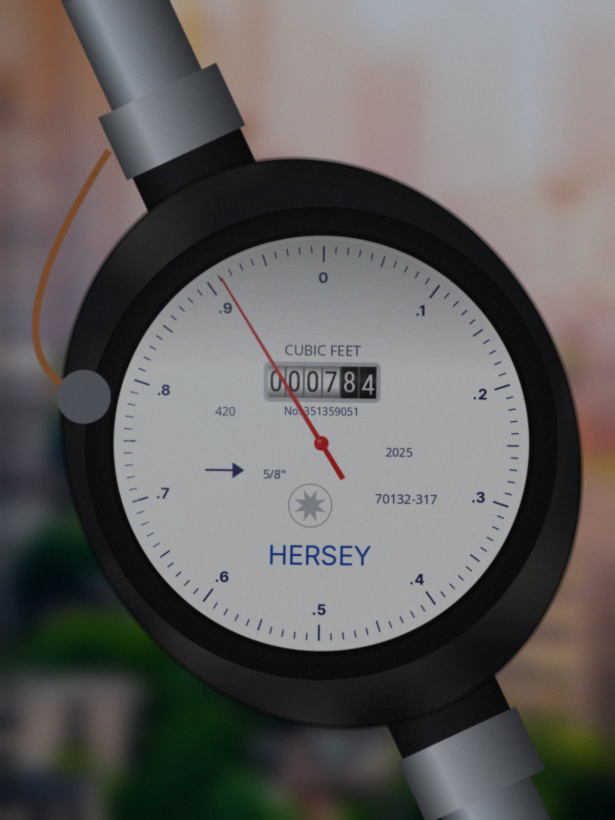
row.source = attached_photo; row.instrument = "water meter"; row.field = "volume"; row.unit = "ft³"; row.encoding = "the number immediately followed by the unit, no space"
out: 783.91ft³
